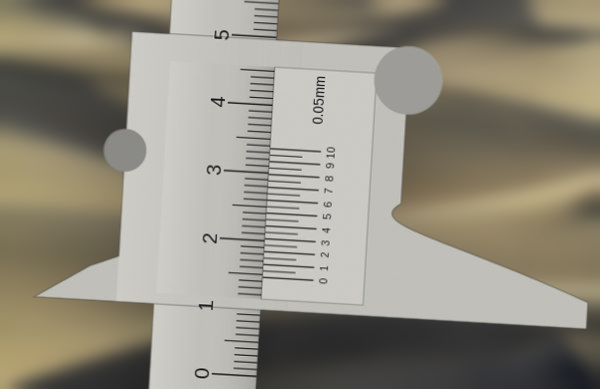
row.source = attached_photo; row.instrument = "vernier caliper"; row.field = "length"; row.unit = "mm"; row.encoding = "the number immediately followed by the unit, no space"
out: 14.6mm
